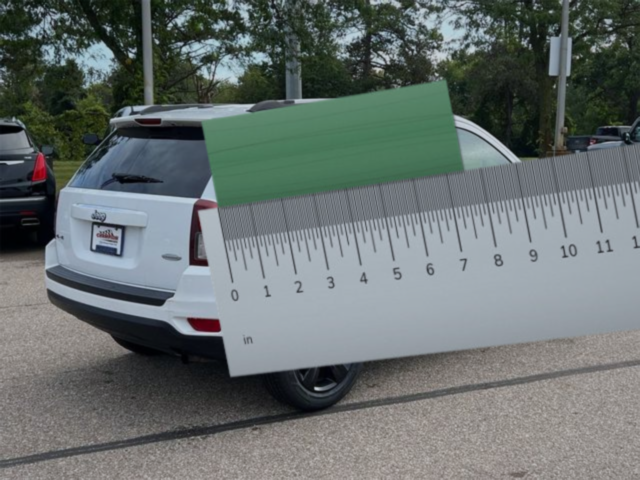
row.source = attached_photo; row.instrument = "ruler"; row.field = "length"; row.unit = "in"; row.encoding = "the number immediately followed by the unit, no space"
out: 7.5in
